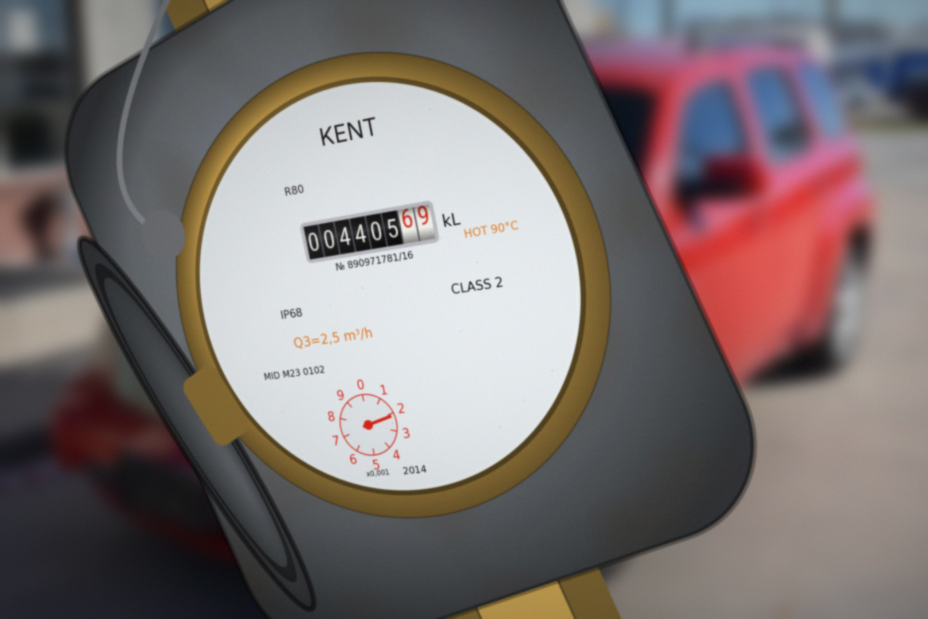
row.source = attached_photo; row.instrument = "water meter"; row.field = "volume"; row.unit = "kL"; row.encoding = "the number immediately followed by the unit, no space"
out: 4405.692kL
